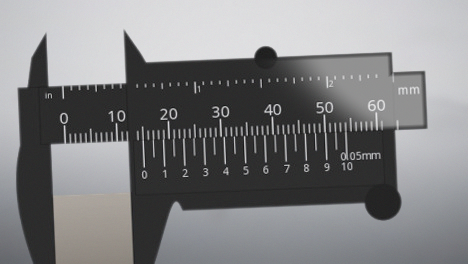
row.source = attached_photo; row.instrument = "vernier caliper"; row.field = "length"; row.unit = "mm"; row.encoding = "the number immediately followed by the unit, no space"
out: 15.0mm
